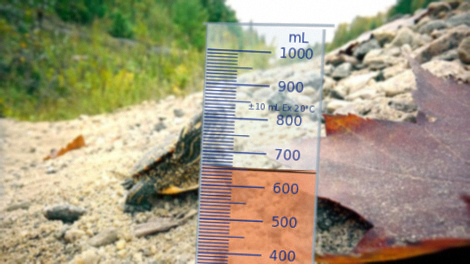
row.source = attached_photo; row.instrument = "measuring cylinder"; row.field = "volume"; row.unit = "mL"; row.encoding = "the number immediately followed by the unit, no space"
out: 650mL
